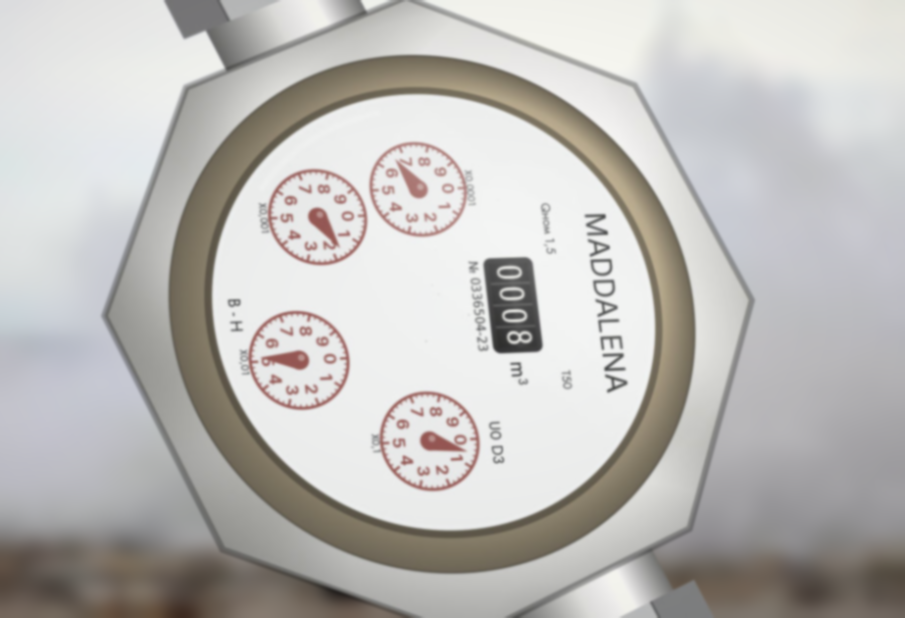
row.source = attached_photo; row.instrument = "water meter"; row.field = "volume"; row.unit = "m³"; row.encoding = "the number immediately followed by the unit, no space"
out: 8.0516m³
